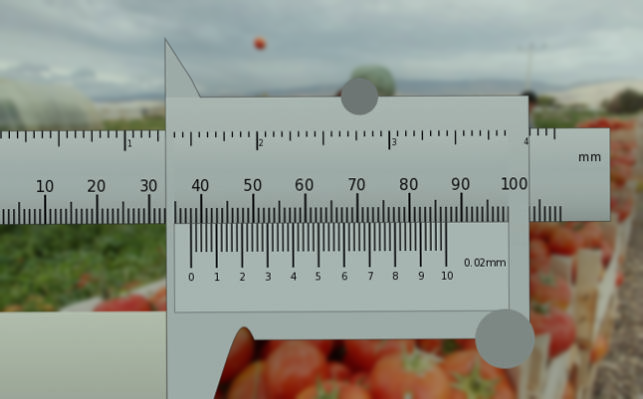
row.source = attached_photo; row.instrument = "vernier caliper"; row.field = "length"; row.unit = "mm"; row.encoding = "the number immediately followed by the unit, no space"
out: 38.0mm
